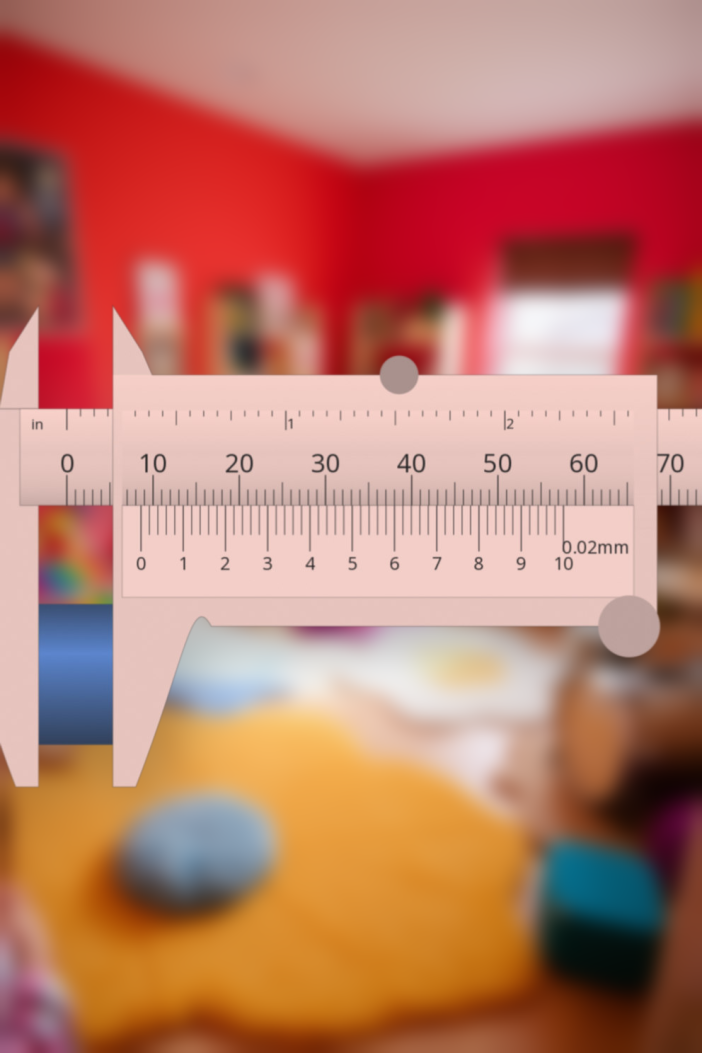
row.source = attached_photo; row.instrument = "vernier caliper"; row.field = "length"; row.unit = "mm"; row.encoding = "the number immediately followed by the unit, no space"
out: 8.6mm
